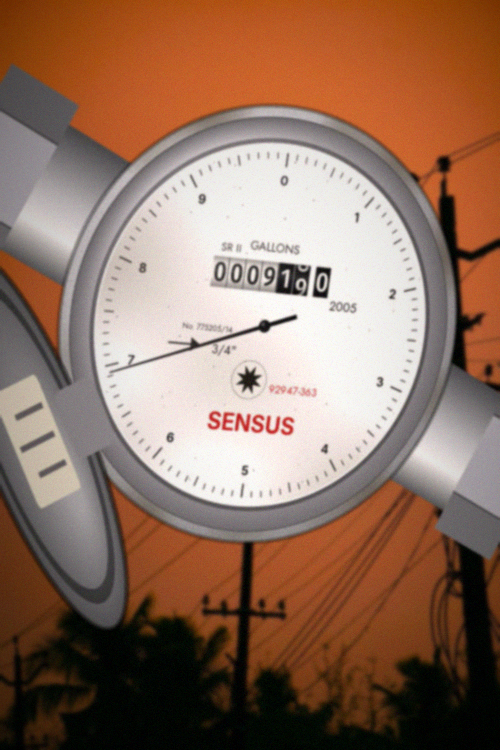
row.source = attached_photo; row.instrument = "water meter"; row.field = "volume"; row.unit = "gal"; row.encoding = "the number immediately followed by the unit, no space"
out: 9186.9gal
